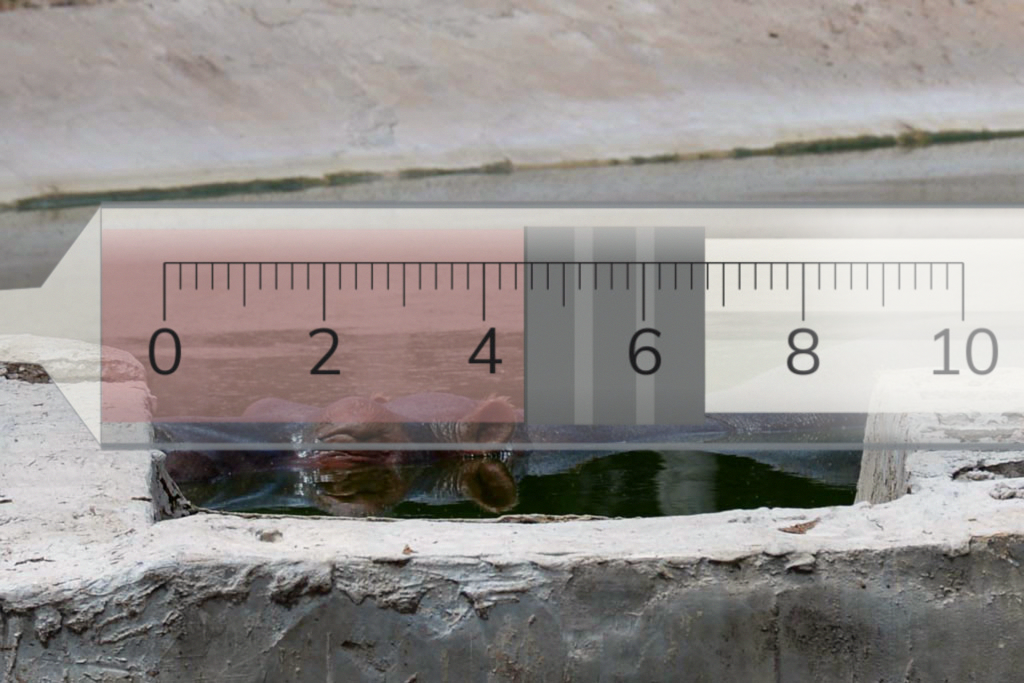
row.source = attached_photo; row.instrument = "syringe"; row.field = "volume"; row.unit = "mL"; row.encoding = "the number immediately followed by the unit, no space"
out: 4.5mL
